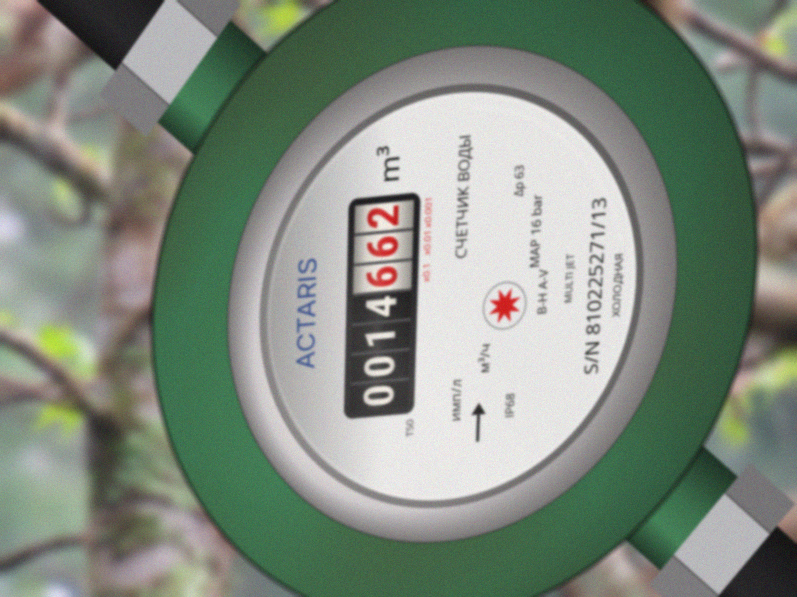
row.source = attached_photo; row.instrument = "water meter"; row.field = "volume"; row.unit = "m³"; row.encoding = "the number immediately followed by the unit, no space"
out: 14.662m³
